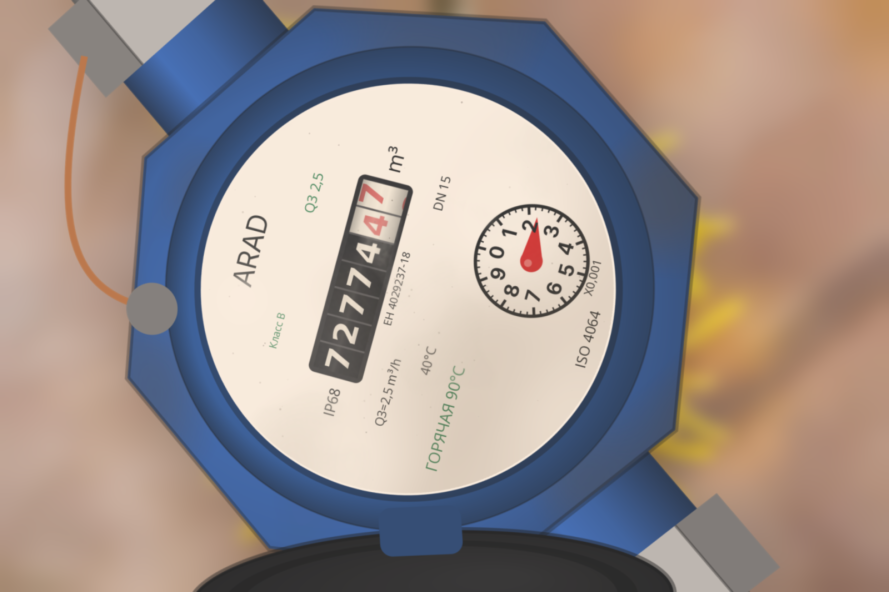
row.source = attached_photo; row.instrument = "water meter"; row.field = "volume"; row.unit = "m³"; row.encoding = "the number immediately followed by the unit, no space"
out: 72774.472m³
